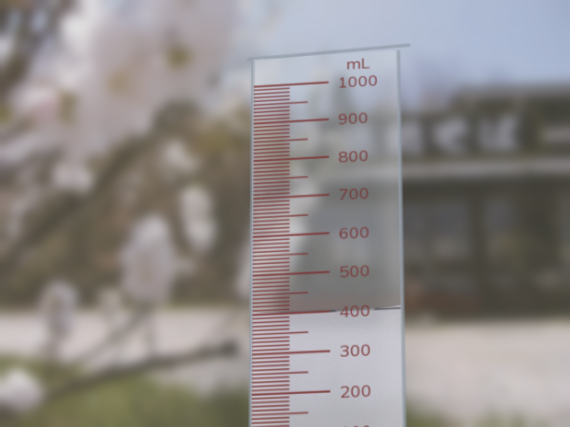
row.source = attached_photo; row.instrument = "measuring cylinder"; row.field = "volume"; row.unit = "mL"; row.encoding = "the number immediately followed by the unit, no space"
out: 400mL
